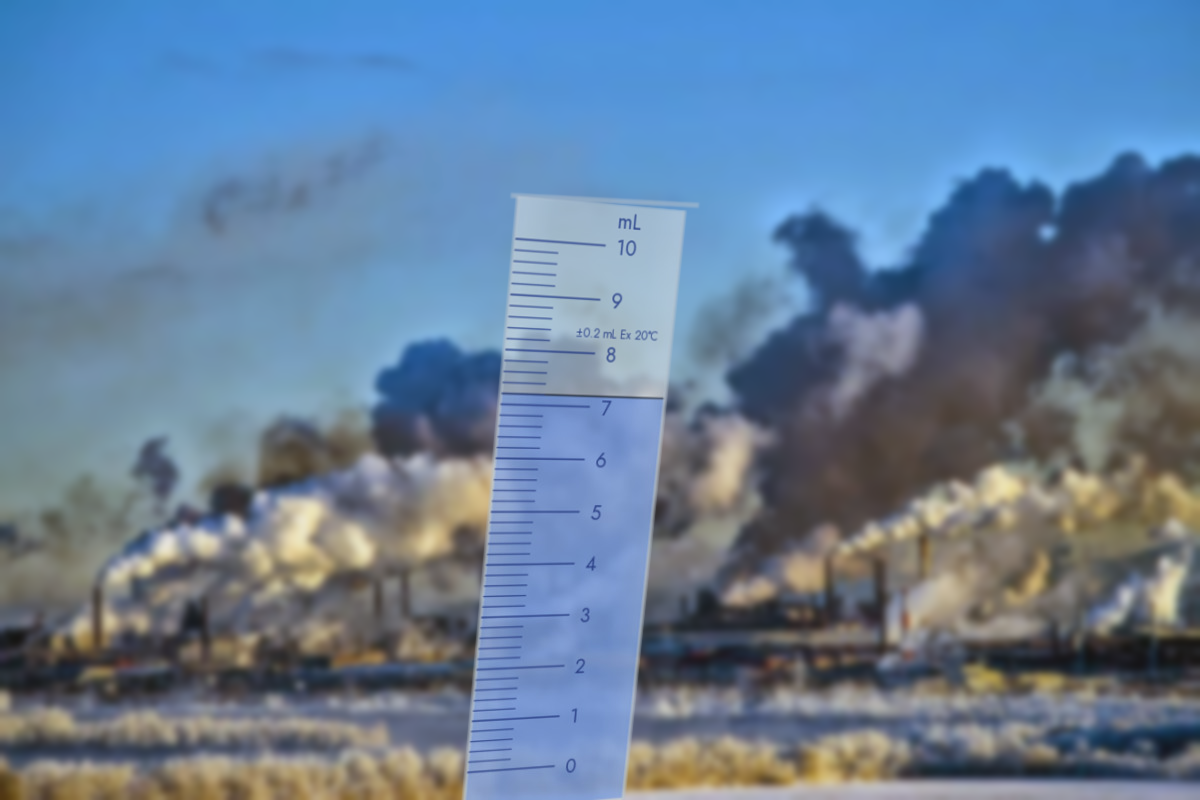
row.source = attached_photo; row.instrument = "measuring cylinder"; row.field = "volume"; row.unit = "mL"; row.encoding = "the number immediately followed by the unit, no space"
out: 7.2mL
